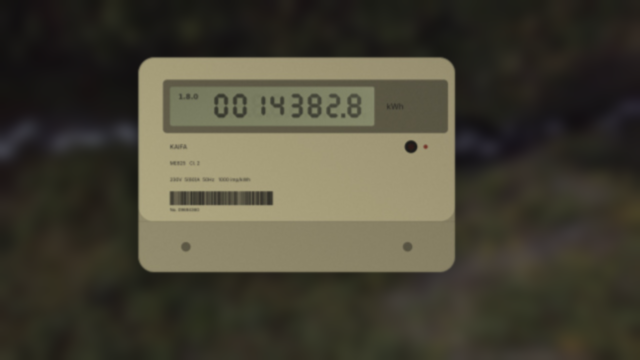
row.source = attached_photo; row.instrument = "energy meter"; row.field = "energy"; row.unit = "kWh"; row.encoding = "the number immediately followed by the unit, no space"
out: 14382.8kWh
